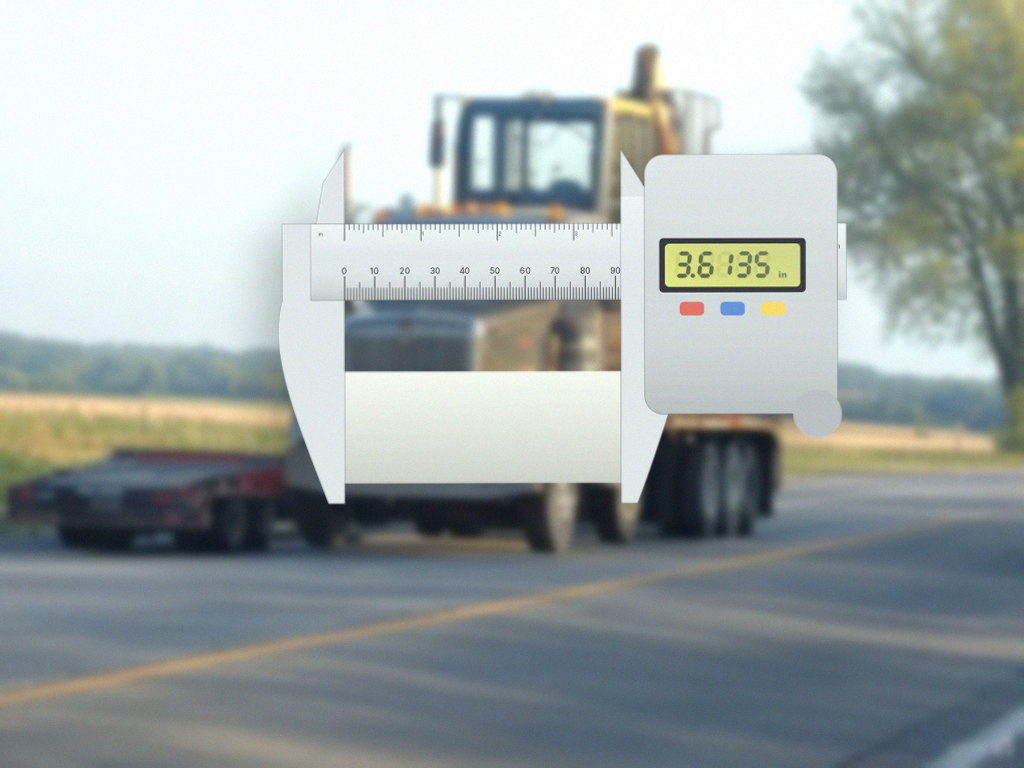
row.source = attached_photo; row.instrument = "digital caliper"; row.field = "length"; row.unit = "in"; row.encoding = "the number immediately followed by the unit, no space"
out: 3.6135in
